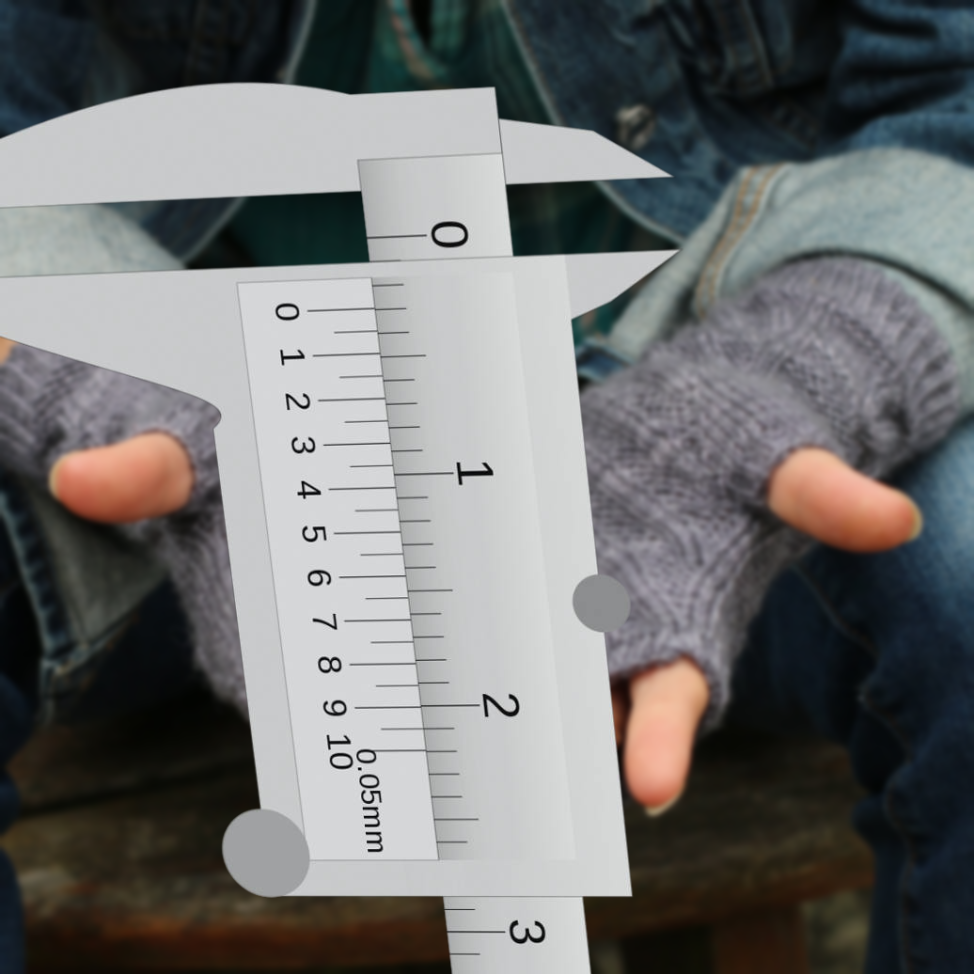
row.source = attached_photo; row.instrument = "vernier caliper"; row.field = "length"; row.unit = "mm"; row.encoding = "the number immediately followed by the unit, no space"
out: 2.95mm
